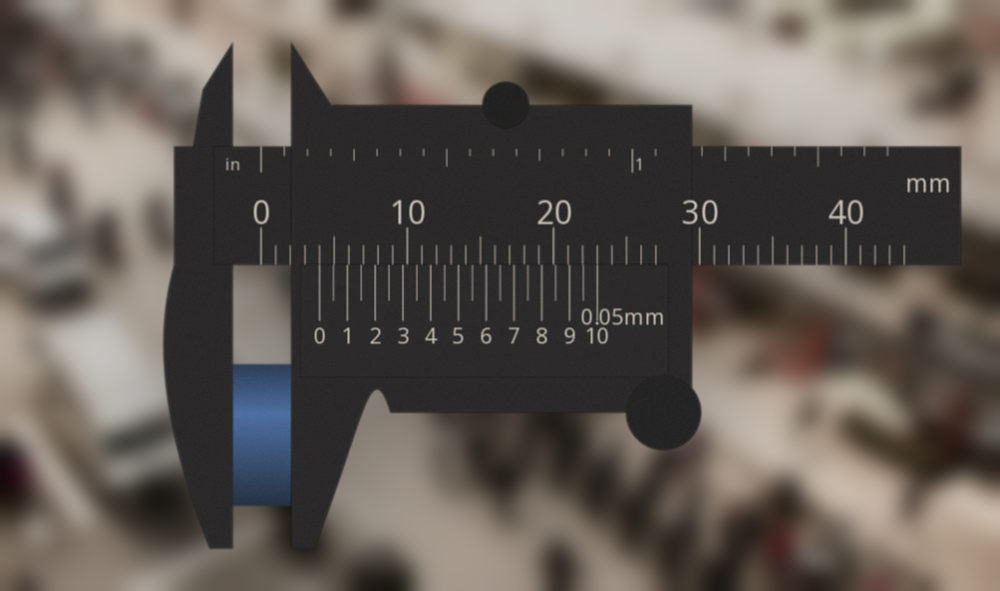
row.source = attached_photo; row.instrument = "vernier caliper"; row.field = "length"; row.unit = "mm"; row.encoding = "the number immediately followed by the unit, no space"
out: 4.0mm
